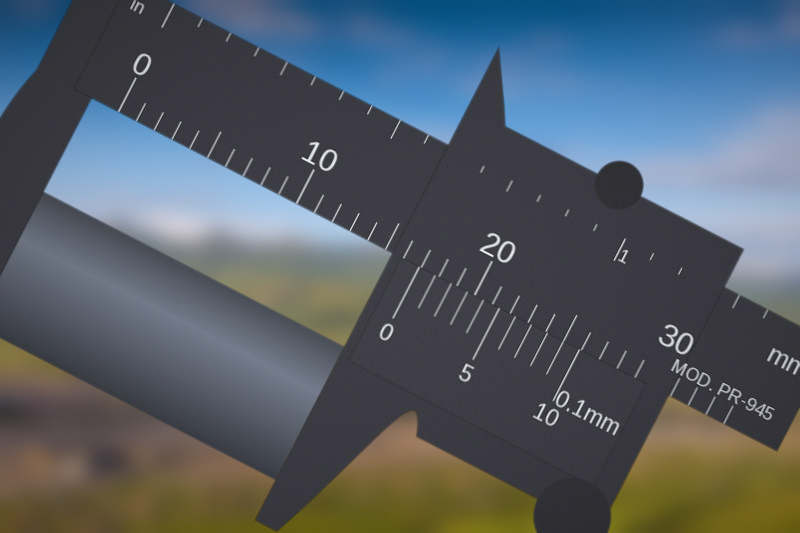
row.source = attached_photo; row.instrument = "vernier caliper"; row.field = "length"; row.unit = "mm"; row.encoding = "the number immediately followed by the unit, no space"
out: 16.9mm
